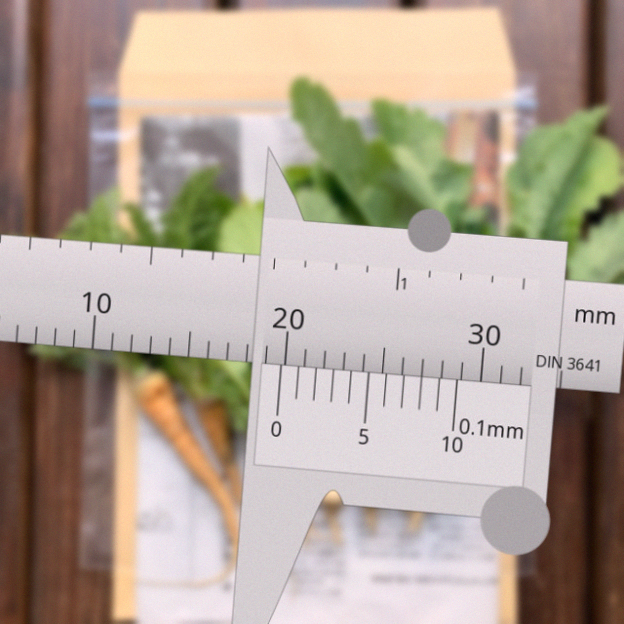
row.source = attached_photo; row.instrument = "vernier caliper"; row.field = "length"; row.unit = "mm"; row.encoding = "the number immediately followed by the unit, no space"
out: 19.8mm
